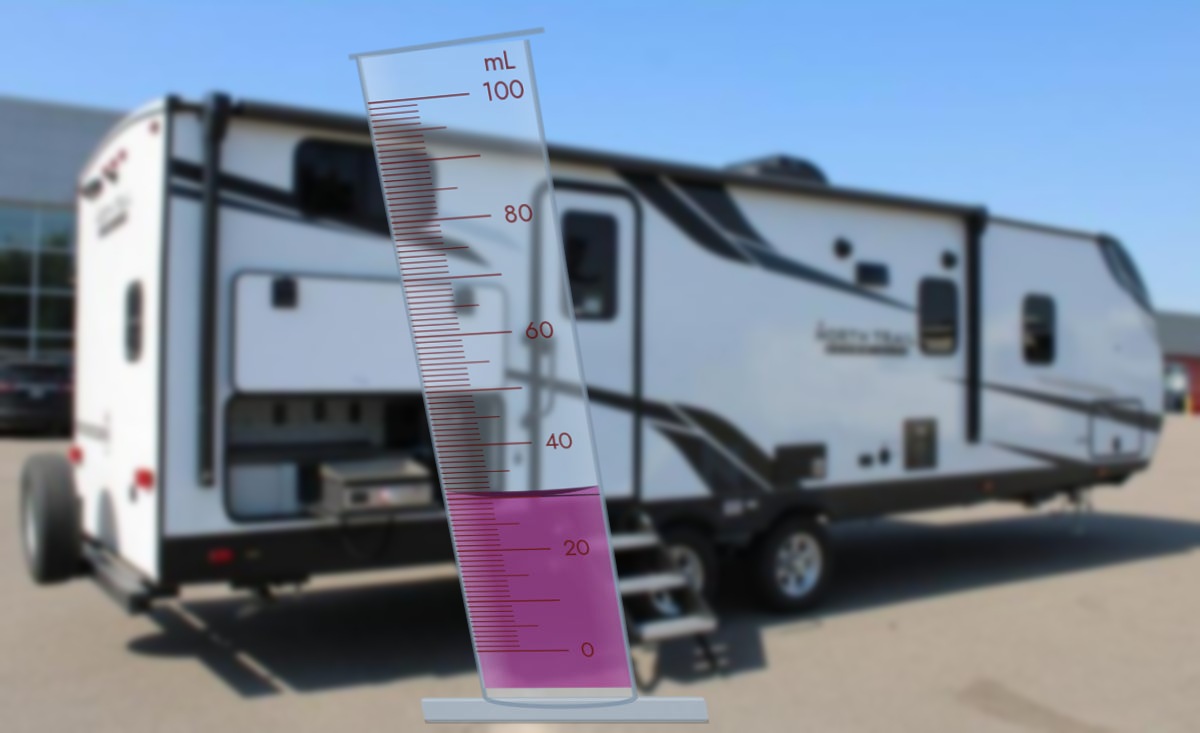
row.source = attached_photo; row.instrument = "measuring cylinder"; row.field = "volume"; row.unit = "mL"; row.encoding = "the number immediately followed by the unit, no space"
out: 30mL
